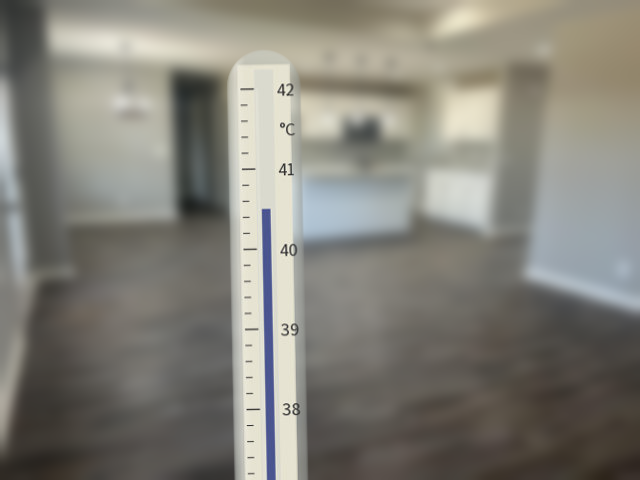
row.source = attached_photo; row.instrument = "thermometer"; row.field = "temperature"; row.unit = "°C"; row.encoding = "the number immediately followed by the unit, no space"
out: 40.5°C
